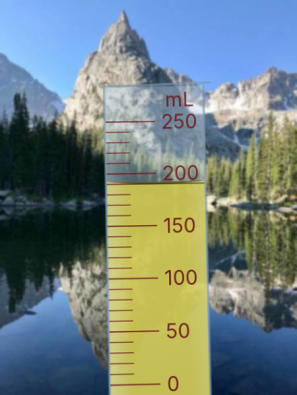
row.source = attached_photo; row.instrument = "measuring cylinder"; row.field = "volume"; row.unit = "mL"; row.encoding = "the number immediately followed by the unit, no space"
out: 190mL
